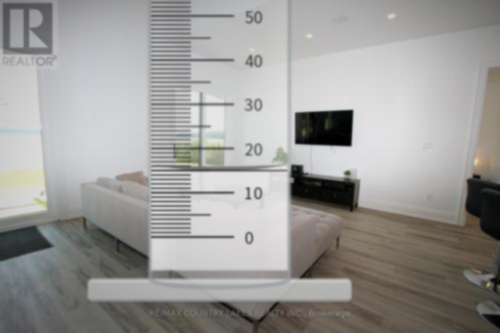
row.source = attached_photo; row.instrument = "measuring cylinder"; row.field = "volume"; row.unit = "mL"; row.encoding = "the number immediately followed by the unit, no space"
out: 15mL
